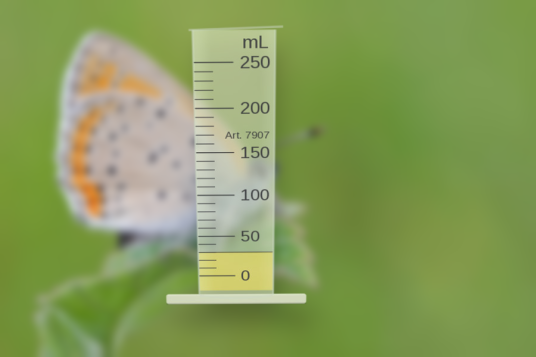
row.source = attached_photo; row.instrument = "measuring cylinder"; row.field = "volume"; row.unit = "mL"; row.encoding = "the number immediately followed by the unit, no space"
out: 30mL
